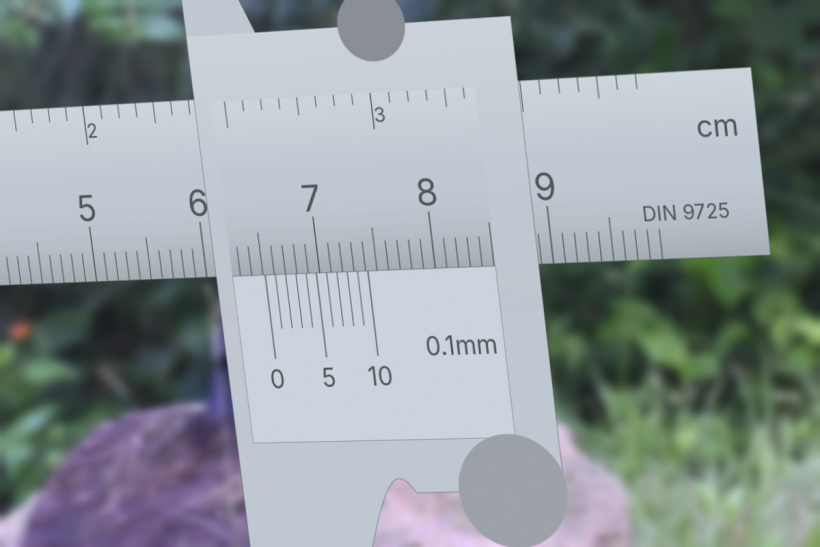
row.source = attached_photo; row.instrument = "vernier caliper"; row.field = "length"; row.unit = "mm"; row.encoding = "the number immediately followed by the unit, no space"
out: 65.2mm
